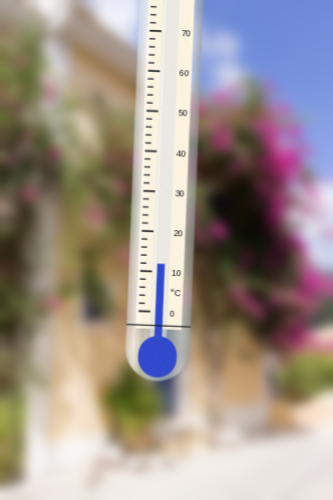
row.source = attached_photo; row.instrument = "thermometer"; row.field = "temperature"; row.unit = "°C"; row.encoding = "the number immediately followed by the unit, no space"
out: 12°C
